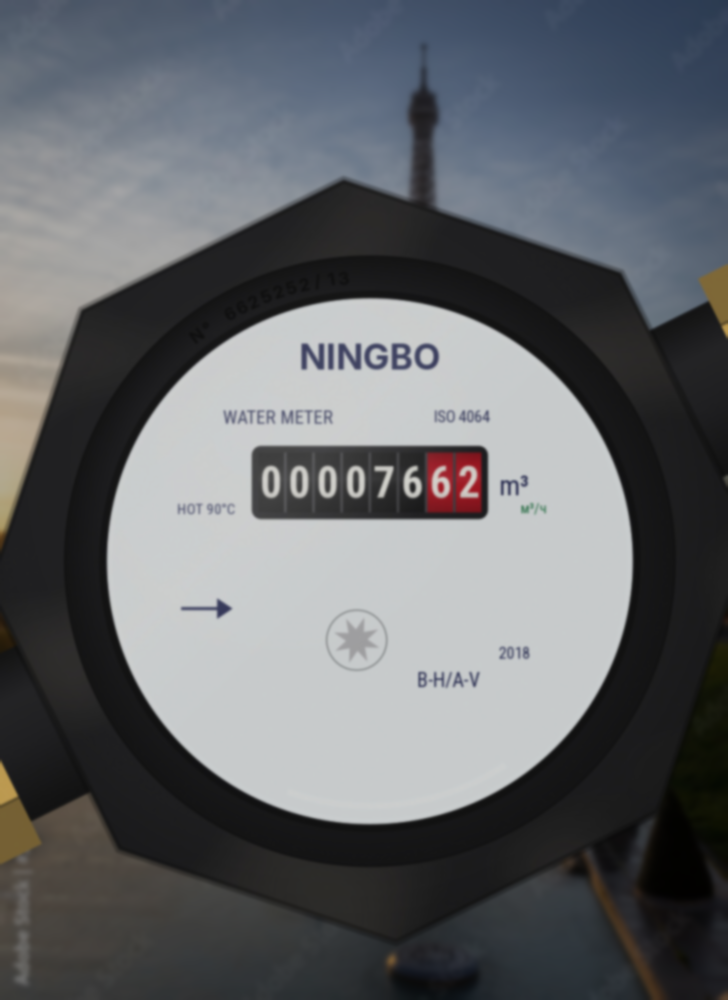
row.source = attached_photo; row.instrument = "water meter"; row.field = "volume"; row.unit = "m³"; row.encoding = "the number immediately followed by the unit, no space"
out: 76.62m³
